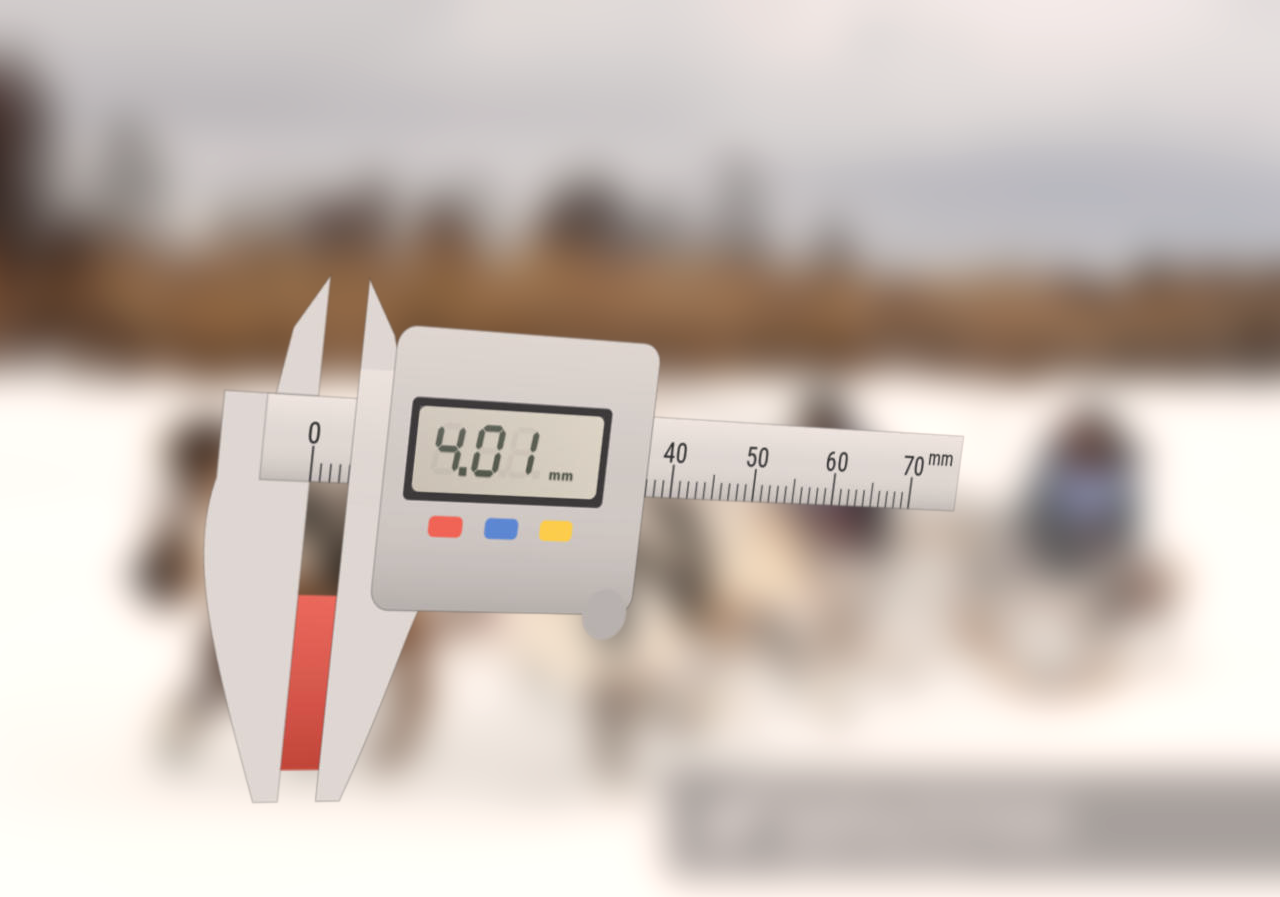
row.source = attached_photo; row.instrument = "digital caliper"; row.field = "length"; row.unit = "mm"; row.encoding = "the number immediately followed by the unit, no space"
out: 4.01mm
